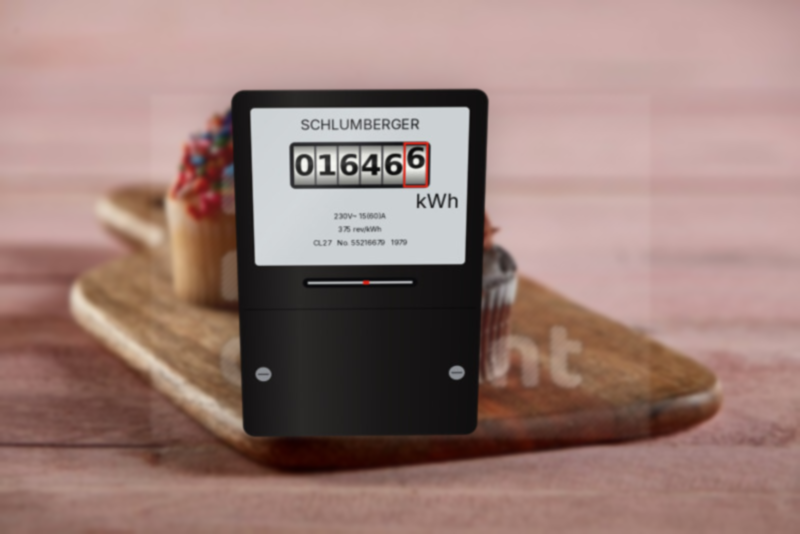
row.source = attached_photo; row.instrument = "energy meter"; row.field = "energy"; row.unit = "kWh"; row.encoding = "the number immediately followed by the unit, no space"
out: 1646.6kWh
